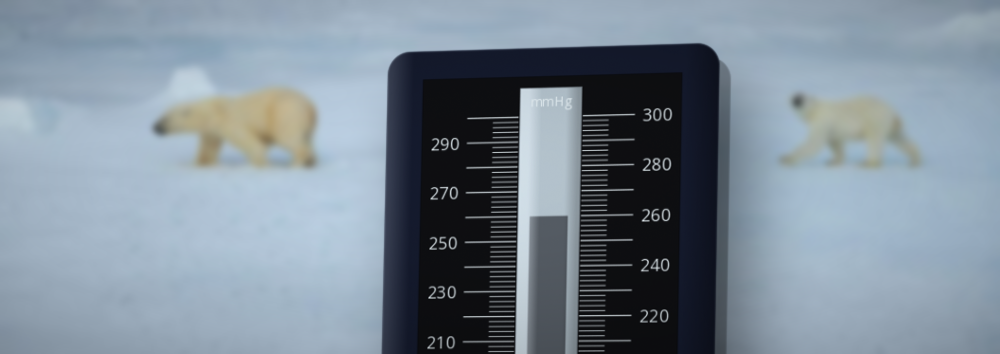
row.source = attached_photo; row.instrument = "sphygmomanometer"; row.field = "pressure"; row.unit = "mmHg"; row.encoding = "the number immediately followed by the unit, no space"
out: 260mmHg
